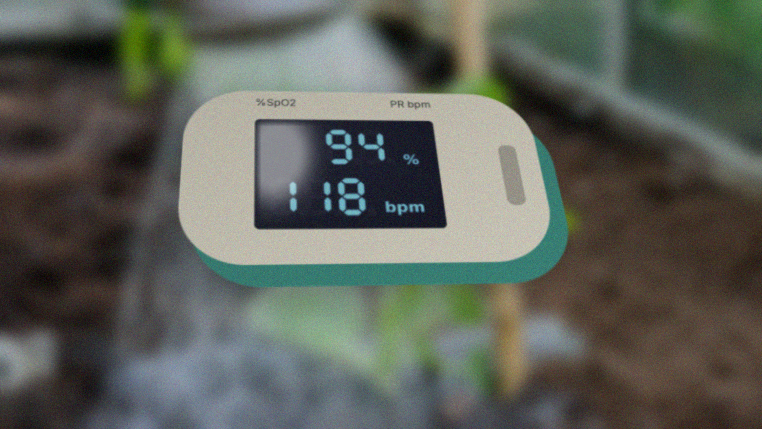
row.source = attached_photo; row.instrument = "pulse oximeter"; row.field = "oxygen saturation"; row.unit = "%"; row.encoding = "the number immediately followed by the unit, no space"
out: 94%
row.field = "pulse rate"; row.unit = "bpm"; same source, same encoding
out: 118bpm
